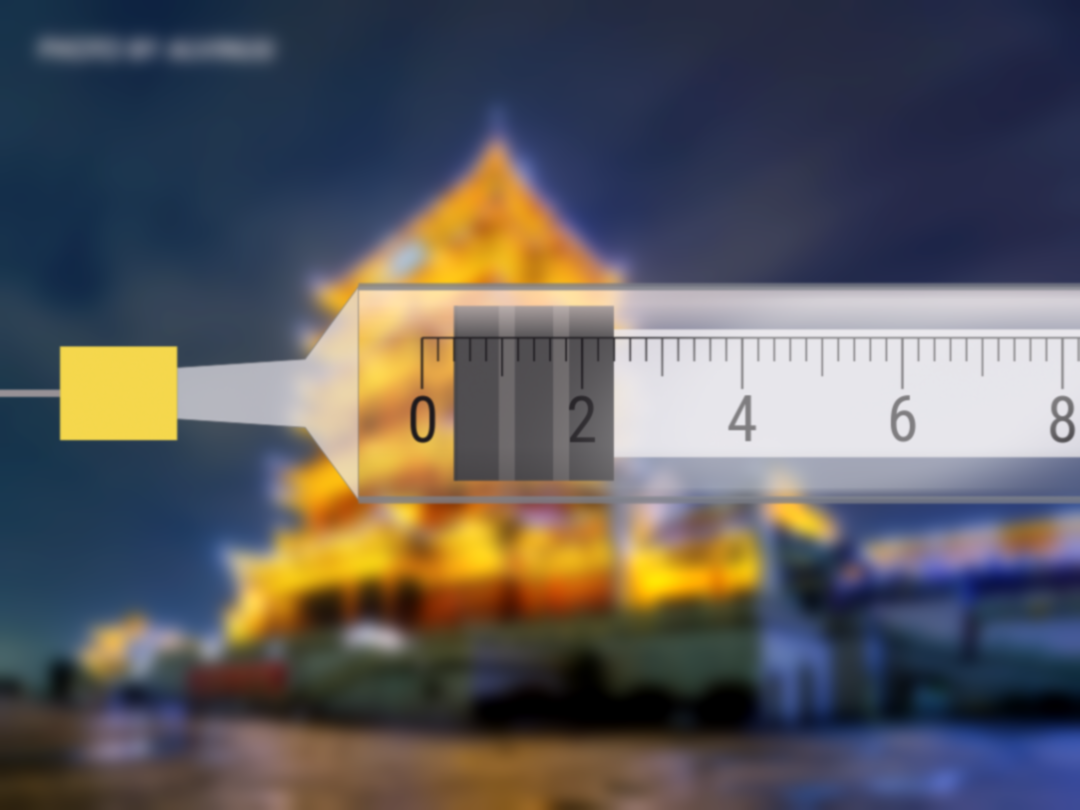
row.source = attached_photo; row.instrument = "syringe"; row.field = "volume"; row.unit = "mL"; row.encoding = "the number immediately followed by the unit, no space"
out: 0.4mL
